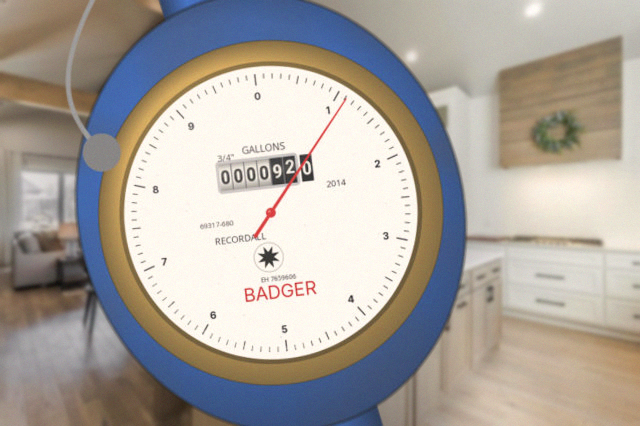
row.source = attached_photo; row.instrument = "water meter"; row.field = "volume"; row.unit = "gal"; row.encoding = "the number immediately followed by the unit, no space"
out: 921.1gal
